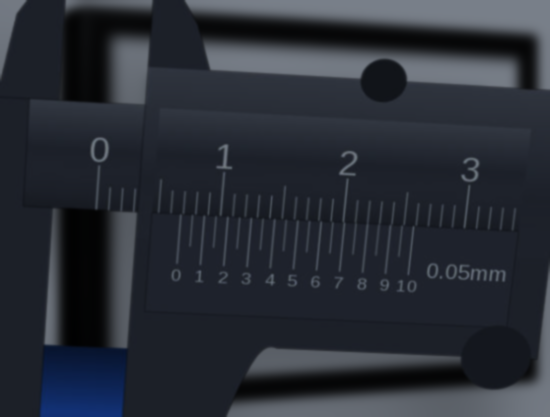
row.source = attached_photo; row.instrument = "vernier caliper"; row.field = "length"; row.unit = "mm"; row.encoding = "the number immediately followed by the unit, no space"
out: 6.8mm
